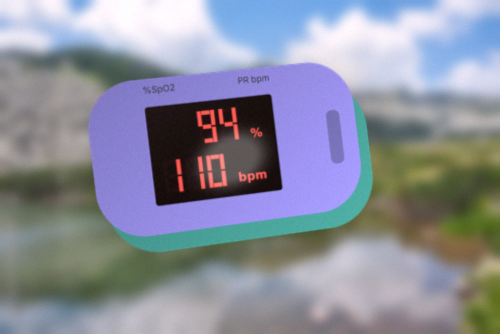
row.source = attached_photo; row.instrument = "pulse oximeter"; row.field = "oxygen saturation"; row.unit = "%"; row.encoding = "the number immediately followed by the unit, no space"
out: 94%
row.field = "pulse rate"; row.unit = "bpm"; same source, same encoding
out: 110bpm
